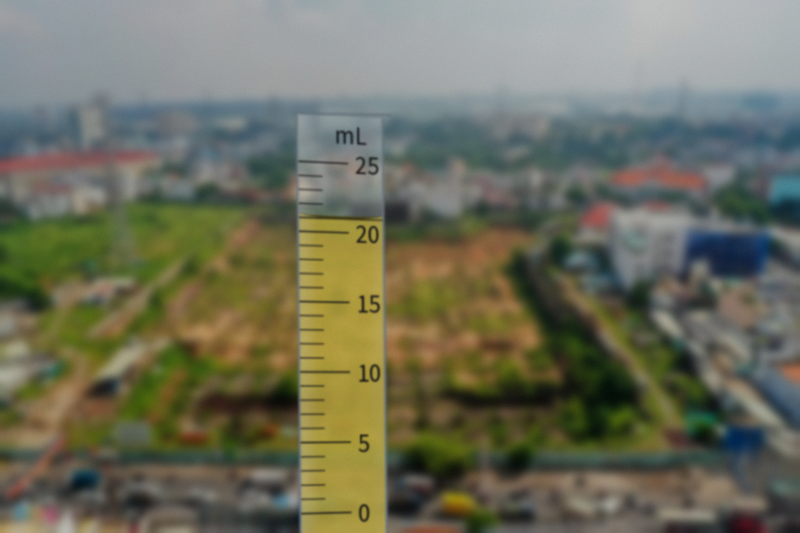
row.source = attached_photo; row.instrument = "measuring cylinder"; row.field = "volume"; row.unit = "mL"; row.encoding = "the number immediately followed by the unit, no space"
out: 21mL
